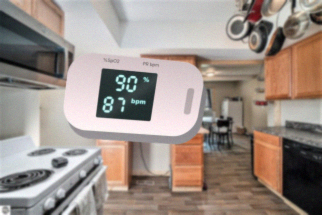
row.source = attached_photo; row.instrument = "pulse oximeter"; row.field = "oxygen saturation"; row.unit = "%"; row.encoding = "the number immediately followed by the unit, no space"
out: 90%
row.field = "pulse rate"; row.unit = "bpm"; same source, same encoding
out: 87bpm
